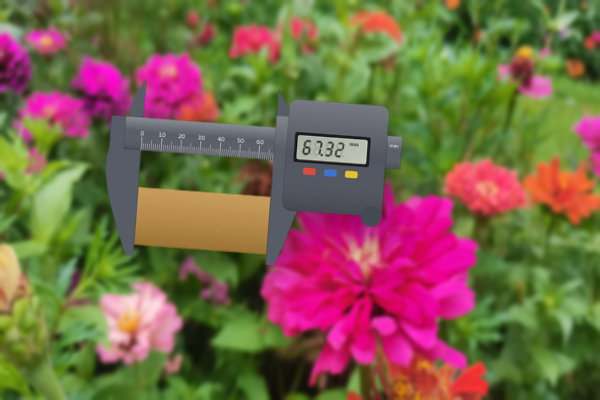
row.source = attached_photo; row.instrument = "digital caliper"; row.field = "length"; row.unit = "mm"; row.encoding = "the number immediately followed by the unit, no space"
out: 67.32mm
